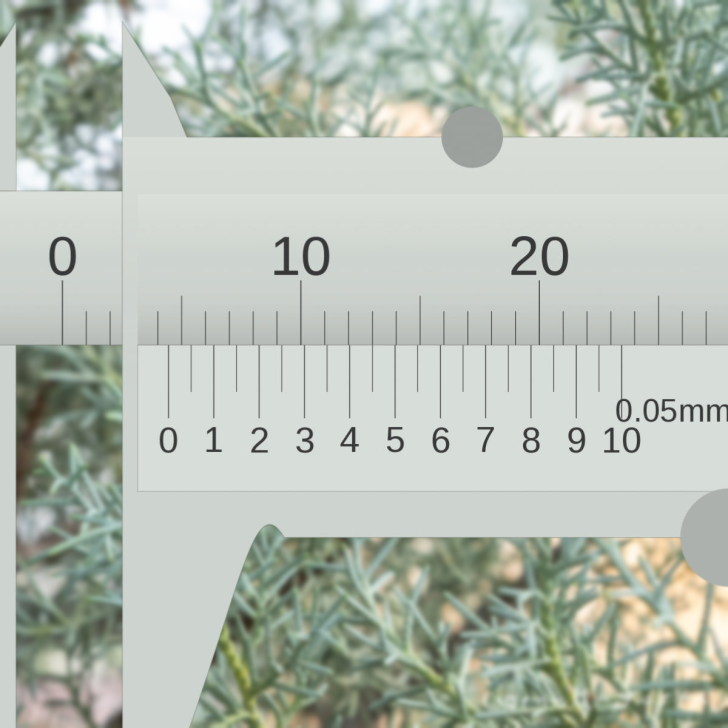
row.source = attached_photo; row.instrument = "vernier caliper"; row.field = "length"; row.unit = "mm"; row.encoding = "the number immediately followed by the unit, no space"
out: 4.45mm
